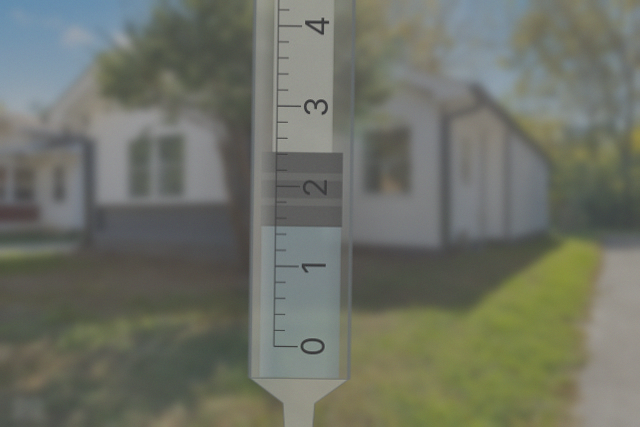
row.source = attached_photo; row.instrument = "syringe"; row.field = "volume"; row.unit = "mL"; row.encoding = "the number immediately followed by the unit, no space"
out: 1.5mL
